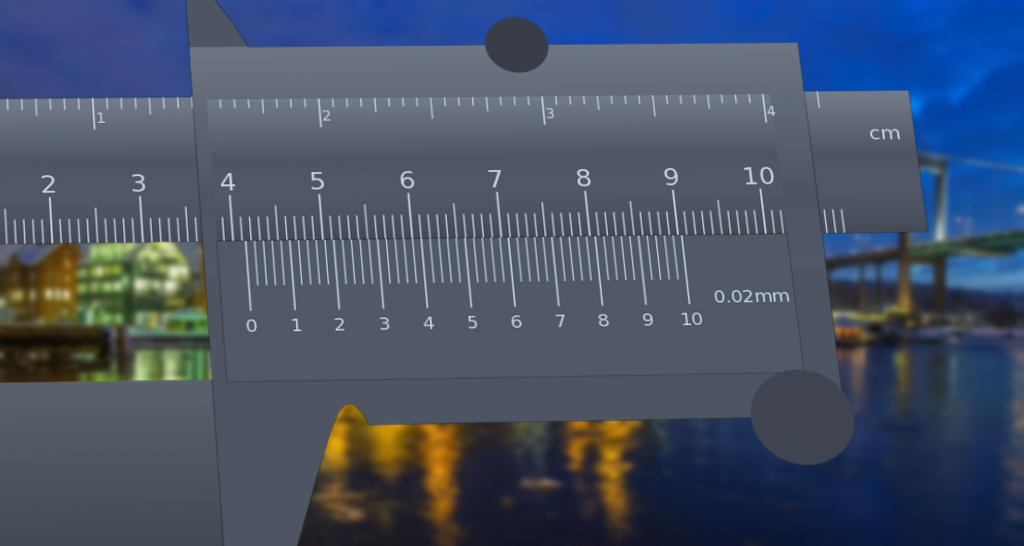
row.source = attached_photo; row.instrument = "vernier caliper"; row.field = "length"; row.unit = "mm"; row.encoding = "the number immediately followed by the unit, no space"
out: 41.4mm
